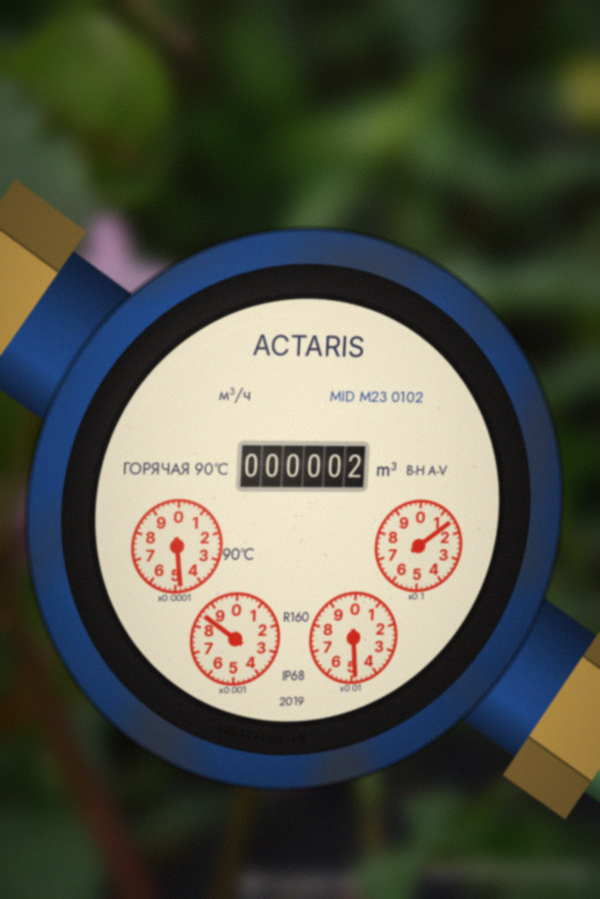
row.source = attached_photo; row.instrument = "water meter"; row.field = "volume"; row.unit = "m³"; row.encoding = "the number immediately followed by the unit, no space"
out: 2.1484m³
